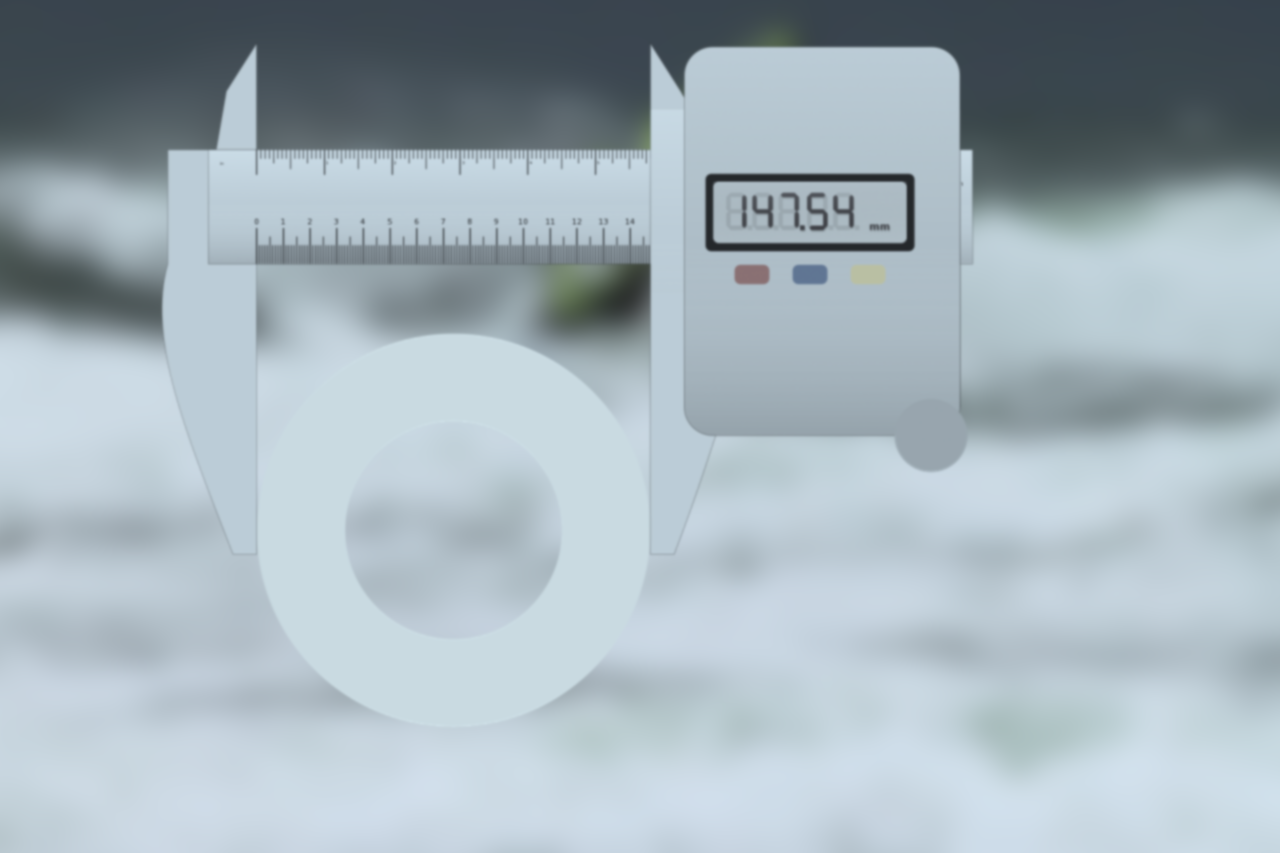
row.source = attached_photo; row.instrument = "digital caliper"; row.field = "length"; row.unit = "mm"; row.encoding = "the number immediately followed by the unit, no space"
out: 147.54mm
